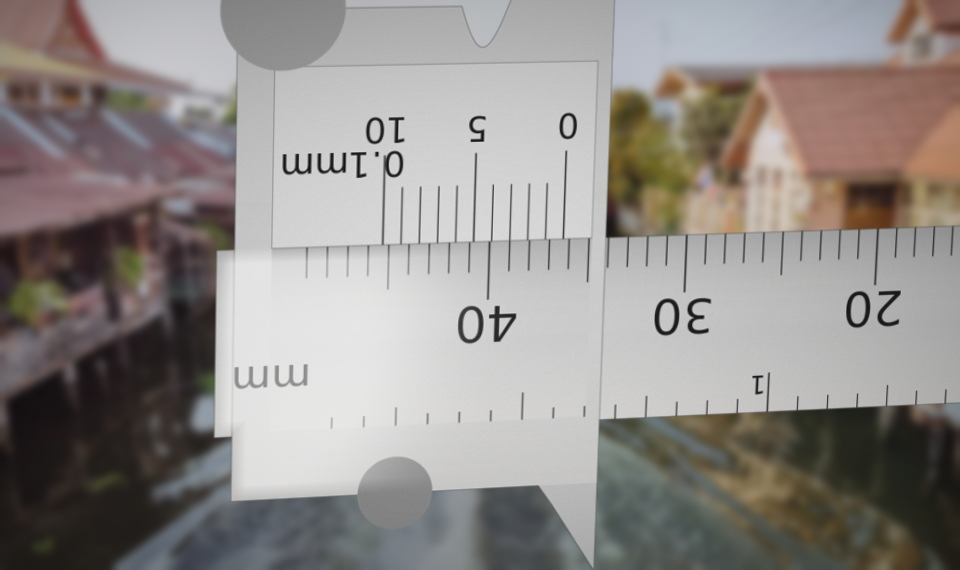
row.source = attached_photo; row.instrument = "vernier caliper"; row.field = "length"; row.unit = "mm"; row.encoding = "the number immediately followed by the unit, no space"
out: 36.3mm
